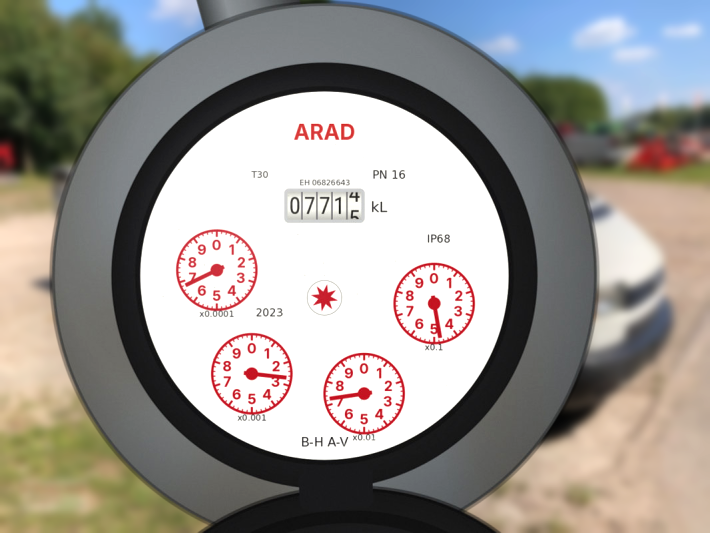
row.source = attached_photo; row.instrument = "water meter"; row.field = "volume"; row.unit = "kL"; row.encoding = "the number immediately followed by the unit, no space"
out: 7714.4726kL
